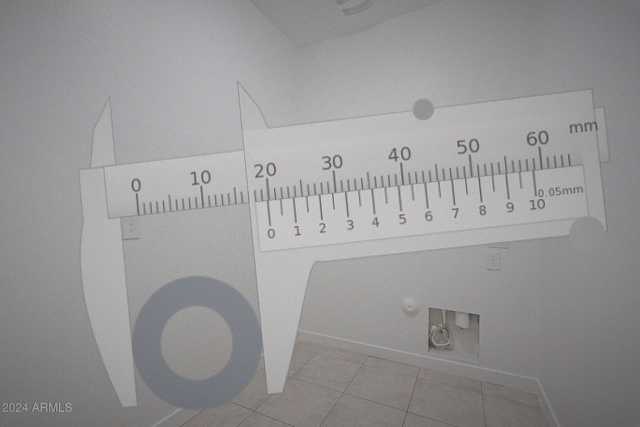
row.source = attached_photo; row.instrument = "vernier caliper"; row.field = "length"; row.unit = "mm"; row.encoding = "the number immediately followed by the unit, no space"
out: 19.8mm
